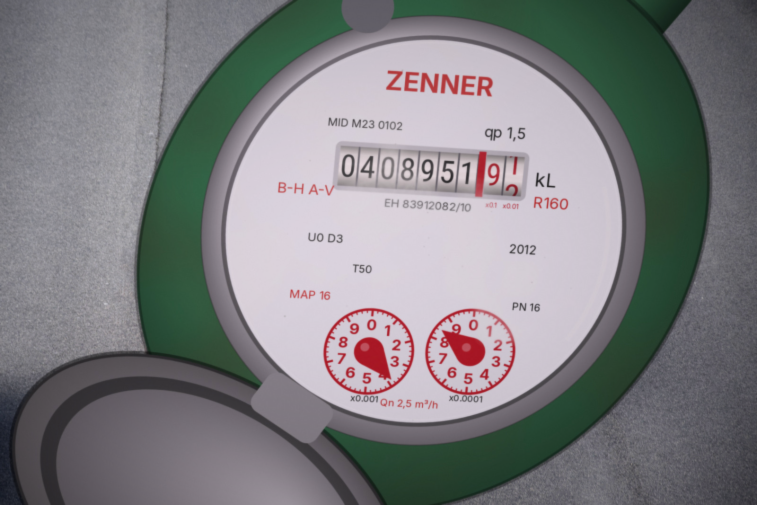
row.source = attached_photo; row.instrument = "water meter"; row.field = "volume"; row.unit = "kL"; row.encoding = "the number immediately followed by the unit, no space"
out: 408951.9138kL
